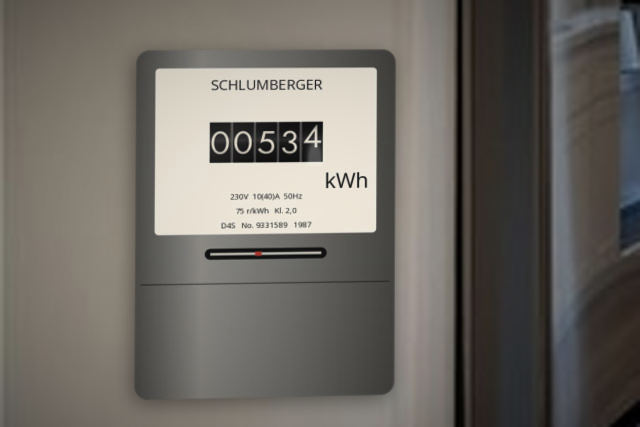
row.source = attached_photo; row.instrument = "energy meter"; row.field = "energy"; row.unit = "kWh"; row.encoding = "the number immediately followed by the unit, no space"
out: 534kWh
